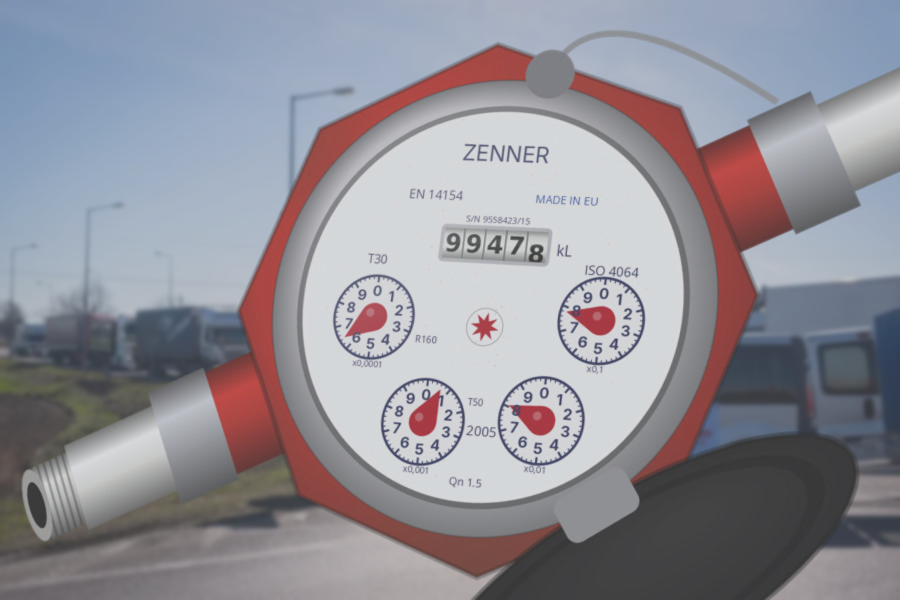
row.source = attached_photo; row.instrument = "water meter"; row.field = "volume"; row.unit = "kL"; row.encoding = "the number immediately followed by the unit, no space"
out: 99477.7806kL
